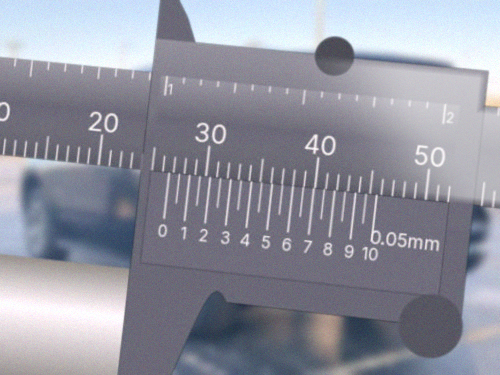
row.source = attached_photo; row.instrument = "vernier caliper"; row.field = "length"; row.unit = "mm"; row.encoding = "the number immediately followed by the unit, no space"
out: 26.6mm
